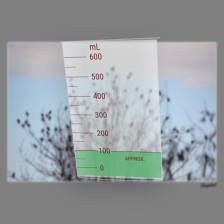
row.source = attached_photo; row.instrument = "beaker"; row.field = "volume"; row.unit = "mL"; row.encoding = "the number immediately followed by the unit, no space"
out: 100mL
